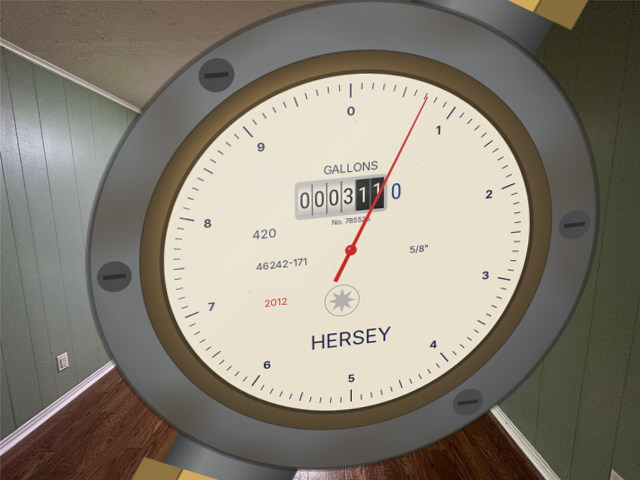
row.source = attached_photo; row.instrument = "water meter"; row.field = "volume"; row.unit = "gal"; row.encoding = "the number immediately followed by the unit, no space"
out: 3110.7gal
